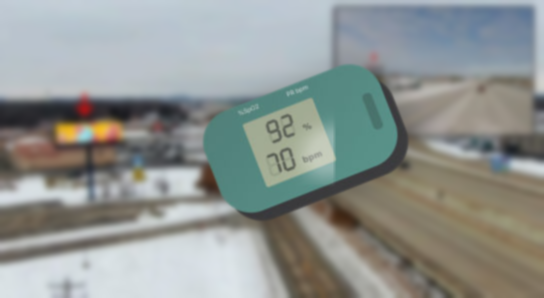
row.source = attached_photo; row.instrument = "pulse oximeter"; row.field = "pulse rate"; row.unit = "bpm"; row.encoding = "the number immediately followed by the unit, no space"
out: 70bpm
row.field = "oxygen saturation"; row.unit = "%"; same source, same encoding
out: 92%
